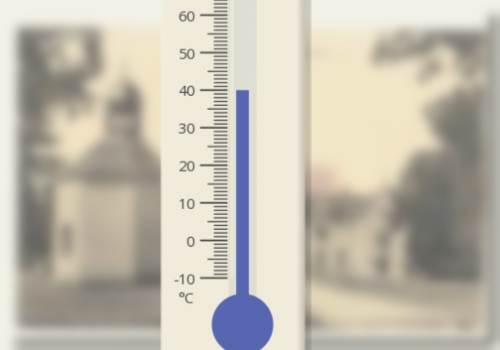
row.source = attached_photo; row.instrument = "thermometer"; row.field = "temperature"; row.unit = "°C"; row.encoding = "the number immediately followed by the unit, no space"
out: 40°C
